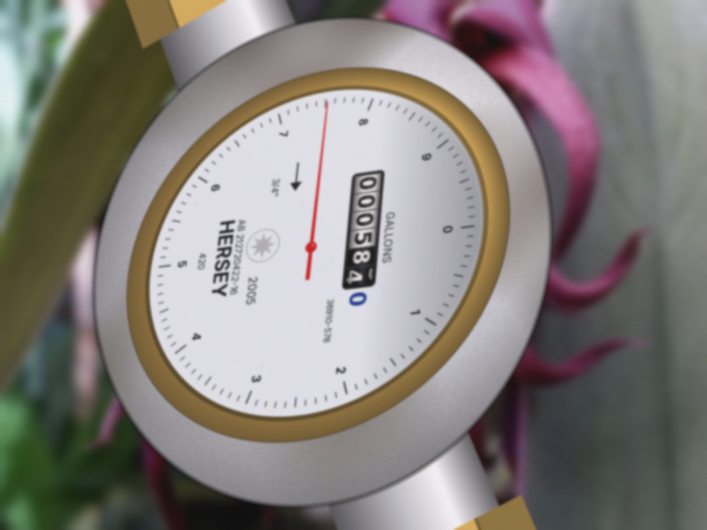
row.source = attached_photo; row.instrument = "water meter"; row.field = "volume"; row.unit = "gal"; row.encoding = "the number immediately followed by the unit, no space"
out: 5837.5gal
